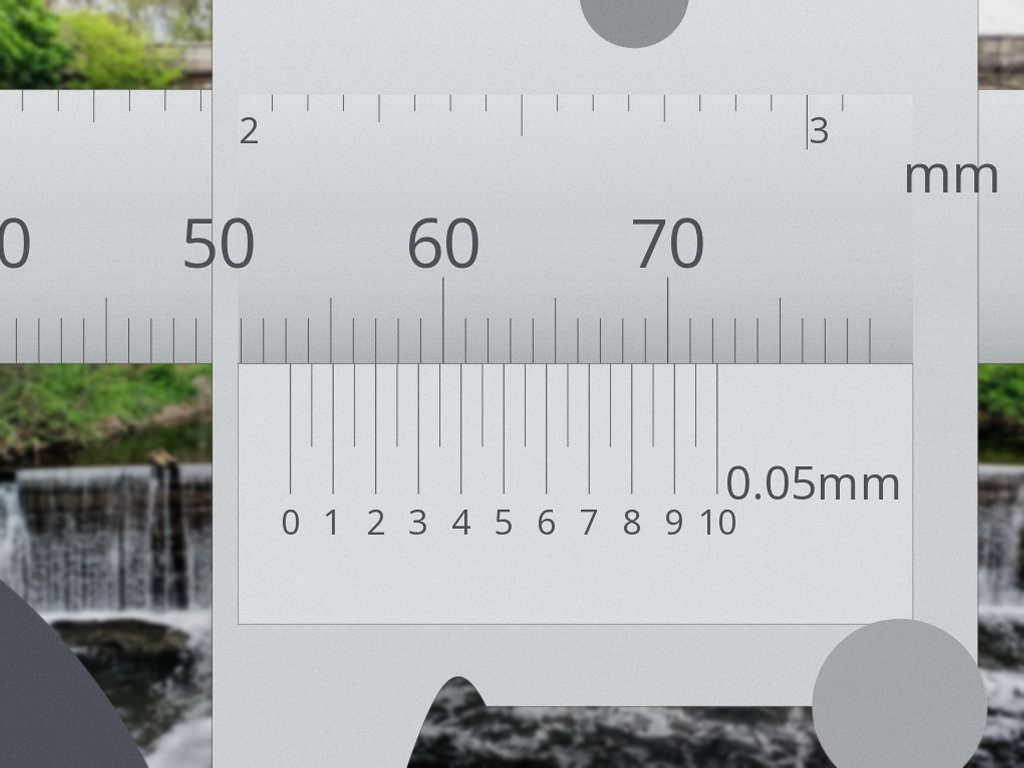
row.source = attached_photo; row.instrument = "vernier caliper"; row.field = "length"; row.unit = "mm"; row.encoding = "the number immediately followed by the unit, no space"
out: 53.2mm
